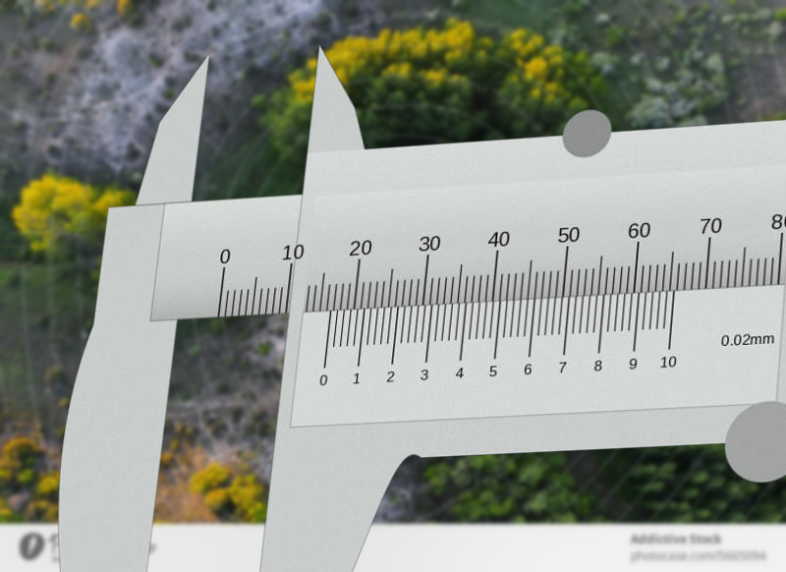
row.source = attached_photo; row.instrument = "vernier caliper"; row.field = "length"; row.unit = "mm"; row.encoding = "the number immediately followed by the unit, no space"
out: 16.6mm
